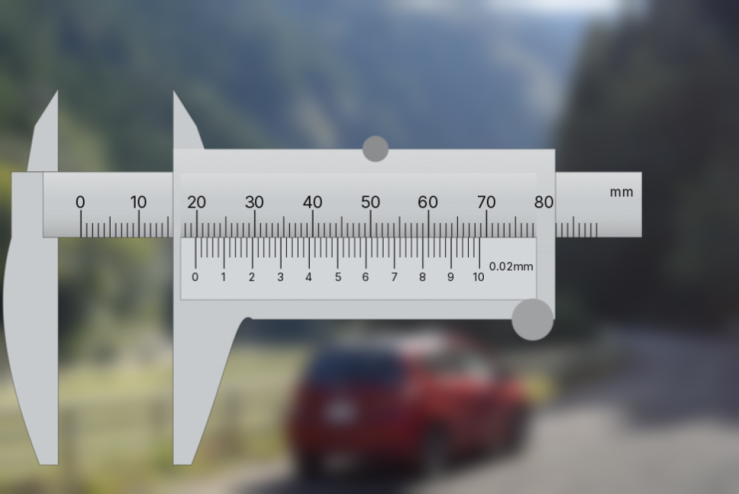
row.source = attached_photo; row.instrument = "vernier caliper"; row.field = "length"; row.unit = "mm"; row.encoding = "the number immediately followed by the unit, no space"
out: 19.8mm
